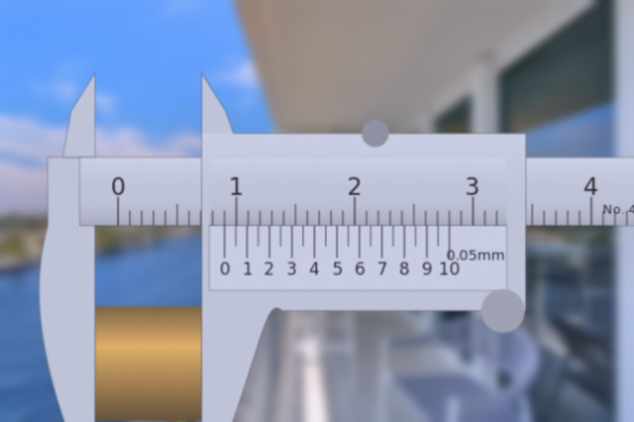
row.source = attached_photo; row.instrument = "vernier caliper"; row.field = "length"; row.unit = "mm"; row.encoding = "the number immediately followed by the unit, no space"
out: 9.0mm
